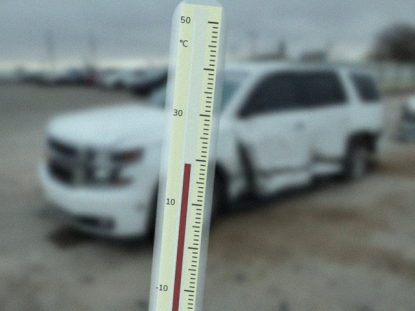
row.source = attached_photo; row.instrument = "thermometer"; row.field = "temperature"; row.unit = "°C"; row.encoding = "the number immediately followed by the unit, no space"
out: 19°C
